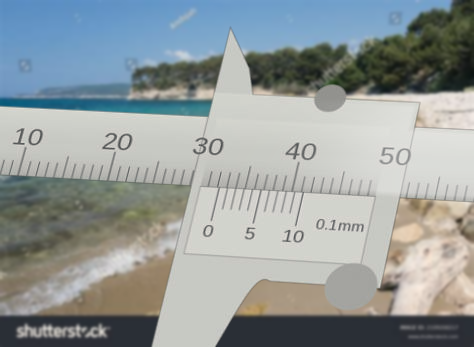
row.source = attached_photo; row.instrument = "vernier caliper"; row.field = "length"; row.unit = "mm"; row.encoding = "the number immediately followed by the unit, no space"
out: 32.2mm
